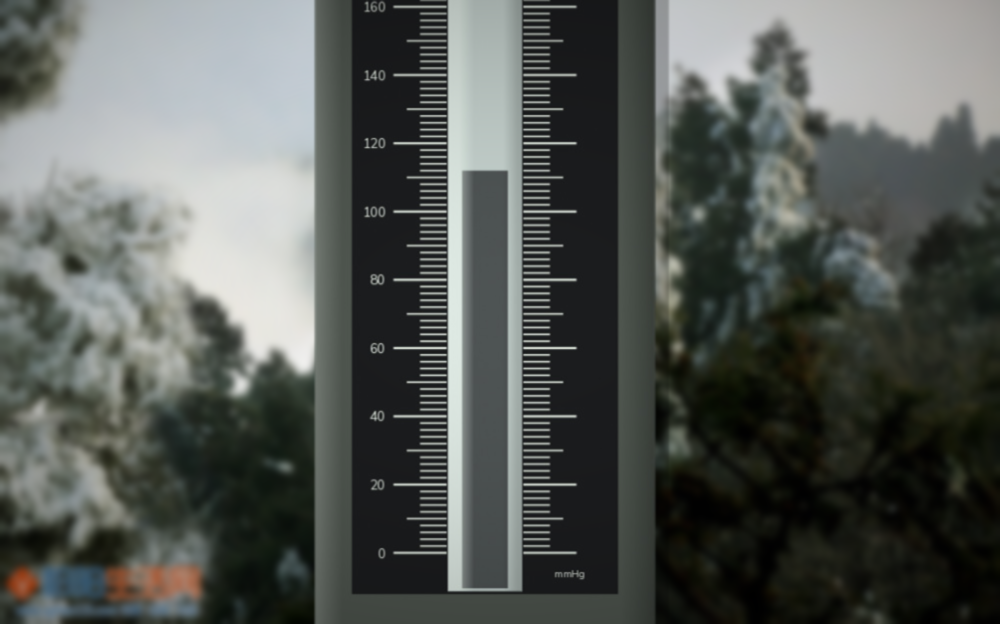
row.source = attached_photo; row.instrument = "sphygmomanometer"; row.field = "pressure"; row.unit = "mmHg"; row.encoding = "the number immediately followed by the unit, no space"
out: 112mmHg
